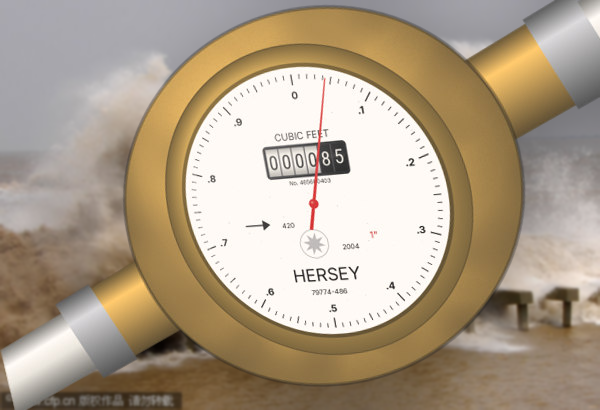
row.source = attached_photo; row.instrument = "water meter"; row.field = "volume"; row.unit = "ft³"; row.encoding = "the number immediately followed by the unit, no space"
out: 85.04ft³
